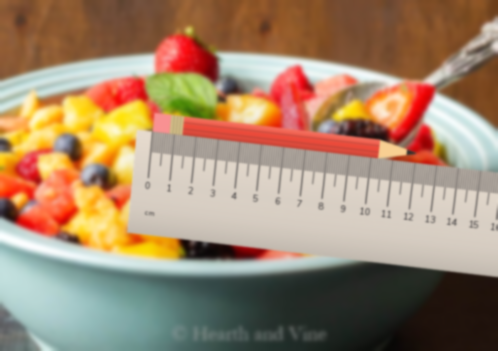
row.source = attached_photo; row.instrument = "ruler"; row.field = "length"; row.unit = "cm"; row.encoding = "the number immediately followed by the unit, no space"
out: 12cm
